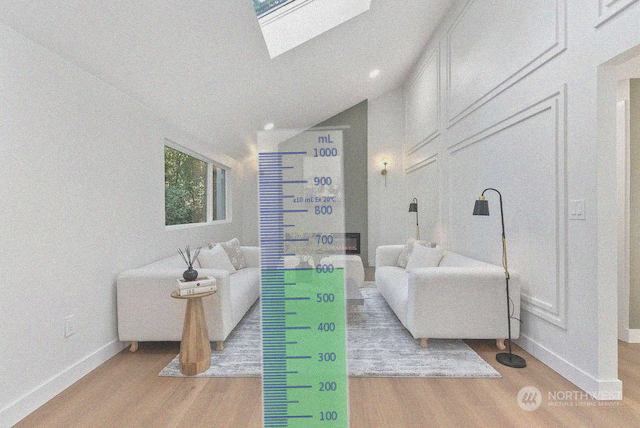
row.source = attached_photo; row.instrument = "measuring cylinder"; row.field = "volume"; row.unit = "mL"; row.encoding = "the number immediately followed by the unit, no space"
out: 600mL
